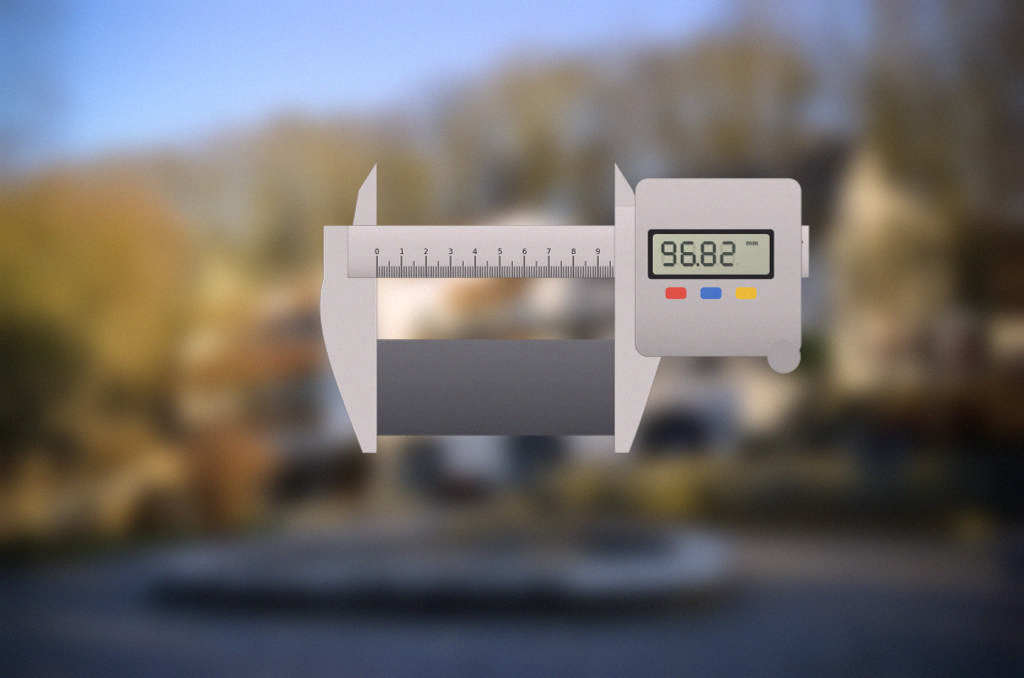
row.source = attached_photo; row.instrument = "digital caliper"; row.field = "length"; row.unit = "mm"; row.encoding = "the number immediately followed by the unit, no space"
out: 96.82mm
